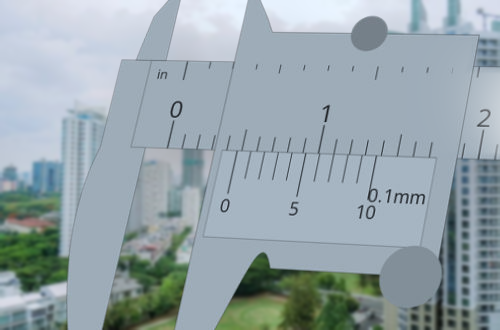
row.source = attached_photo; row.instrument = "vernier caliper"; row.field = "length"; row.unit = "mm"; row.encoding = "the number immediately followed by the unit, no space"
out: 4.7mm
